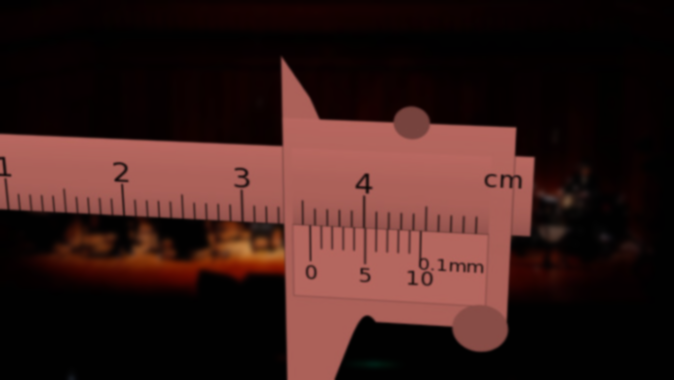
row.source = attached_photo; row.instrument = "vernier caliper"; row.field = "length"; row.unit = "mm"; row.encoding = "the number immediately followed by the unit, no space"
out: 35.6mm
